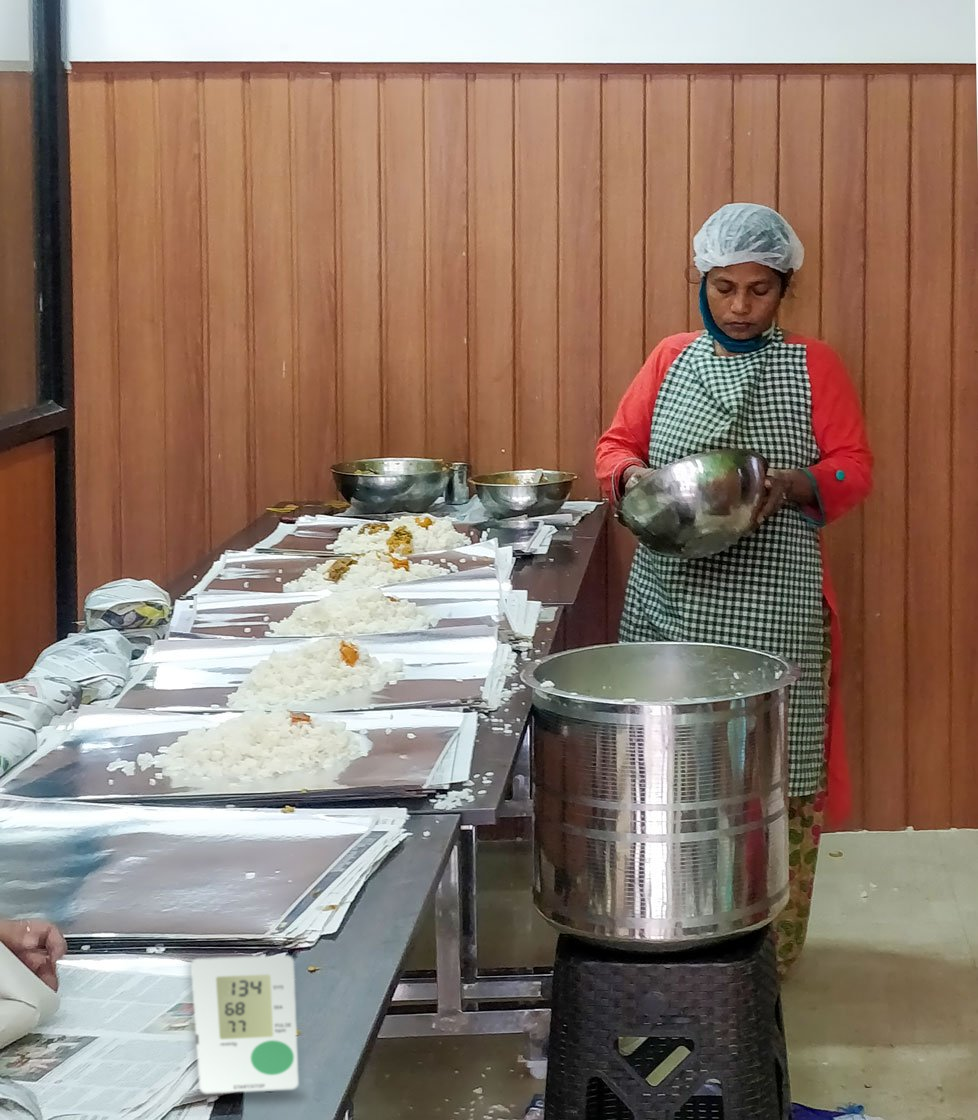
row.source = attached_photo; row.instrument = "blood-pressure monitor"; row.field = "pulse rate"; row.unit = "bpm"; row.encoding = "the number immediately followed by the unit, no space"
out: 77bpm
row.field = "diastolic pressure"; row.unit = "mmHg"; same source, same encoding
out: 68mmHg
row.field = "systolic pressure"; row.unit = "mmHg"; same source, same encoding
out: 134mmHg
